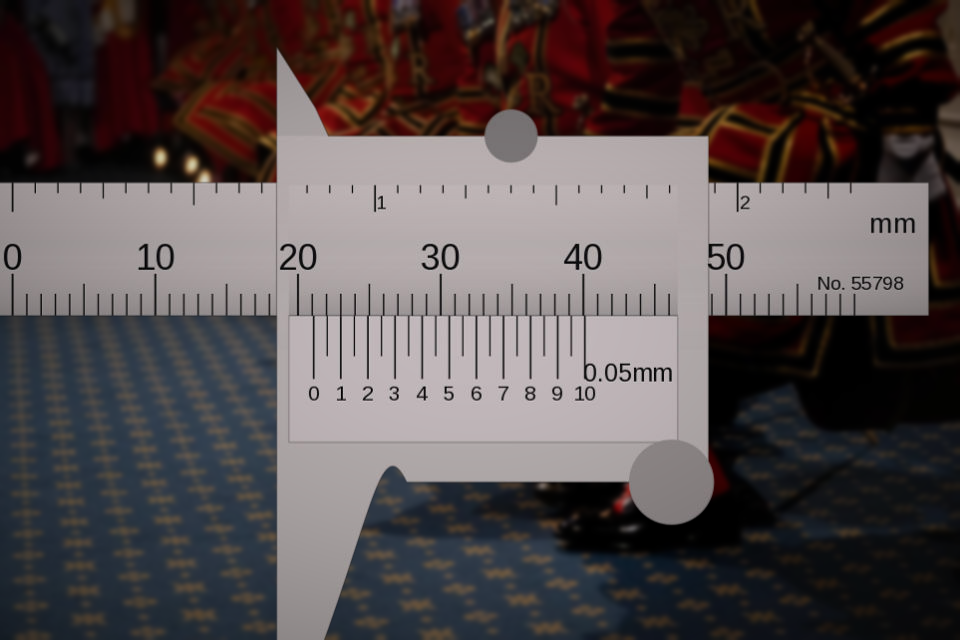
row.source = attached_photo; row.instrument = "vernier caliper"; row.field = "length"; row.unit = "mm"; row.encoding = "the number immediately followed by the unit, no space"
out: 21.1mm
